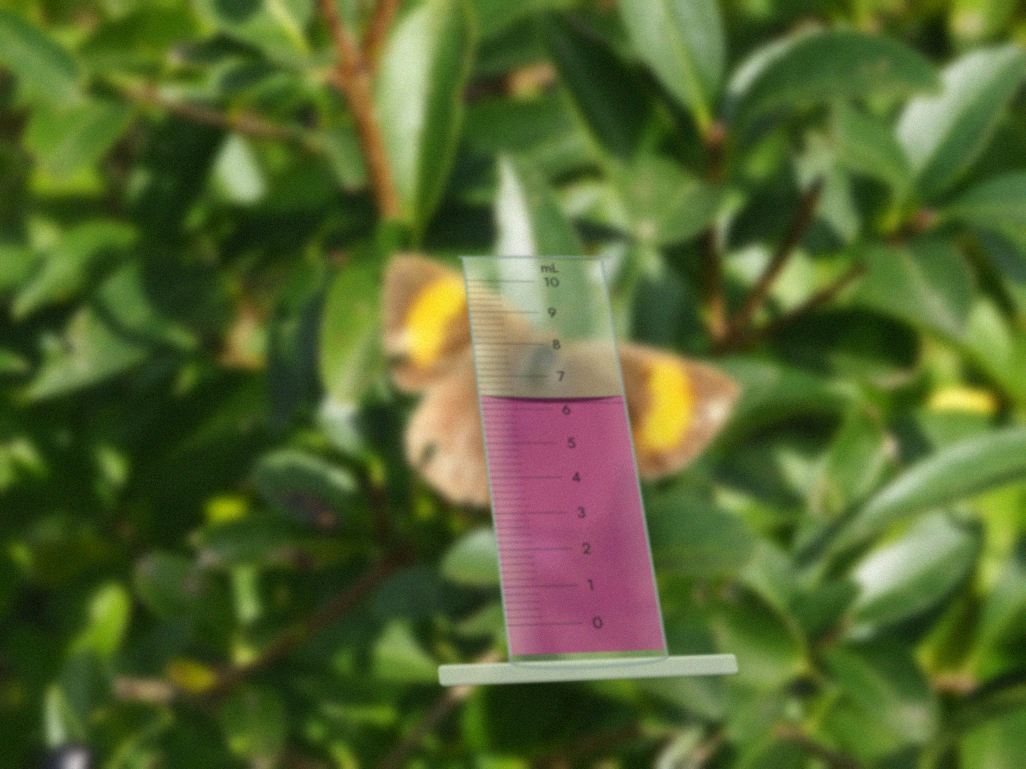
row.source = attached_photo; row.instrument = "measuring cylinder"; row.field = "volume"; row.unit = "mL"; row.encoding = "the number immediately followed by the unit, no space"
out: 6.2mL
